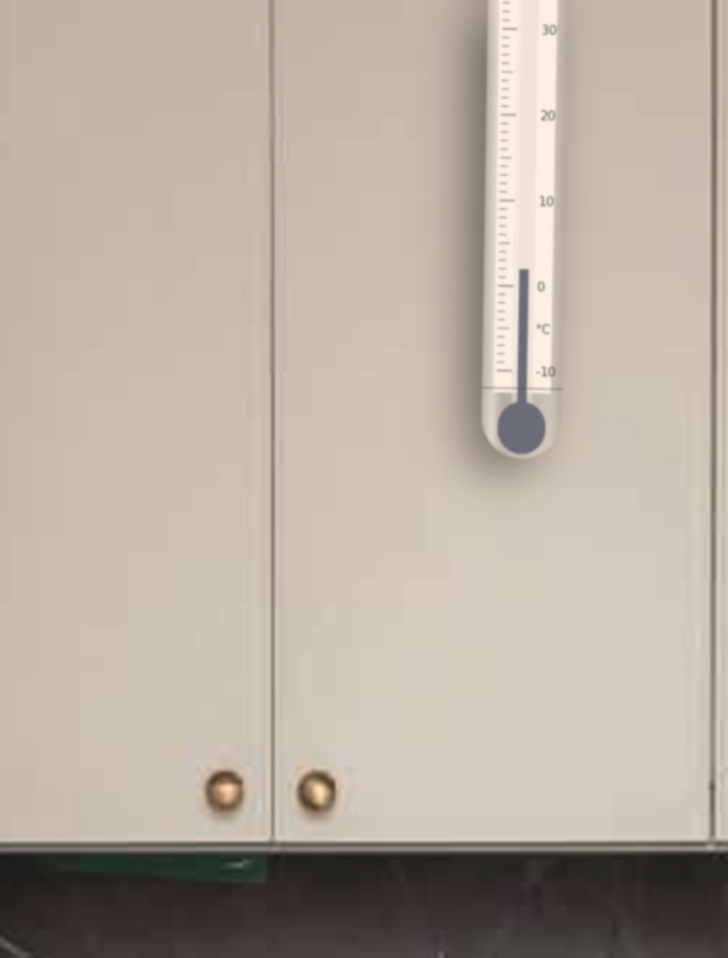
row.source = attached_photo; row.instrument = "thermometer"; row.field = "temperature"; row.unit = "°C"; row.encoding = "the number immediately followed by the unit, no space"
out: 2°C
